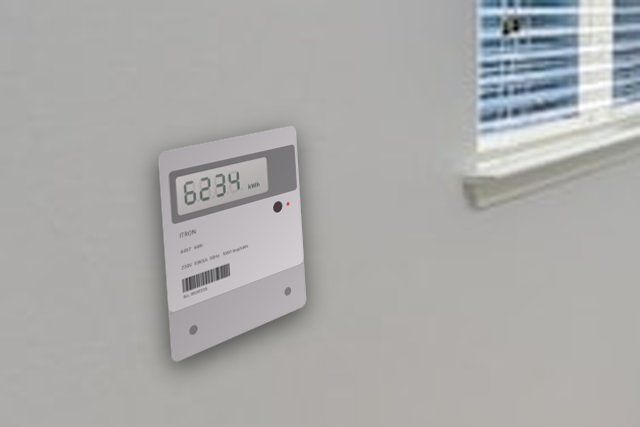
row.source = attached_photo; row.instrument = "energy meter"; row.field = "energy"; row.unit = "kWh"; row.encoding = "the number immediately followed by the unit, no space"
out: 6234kWh
